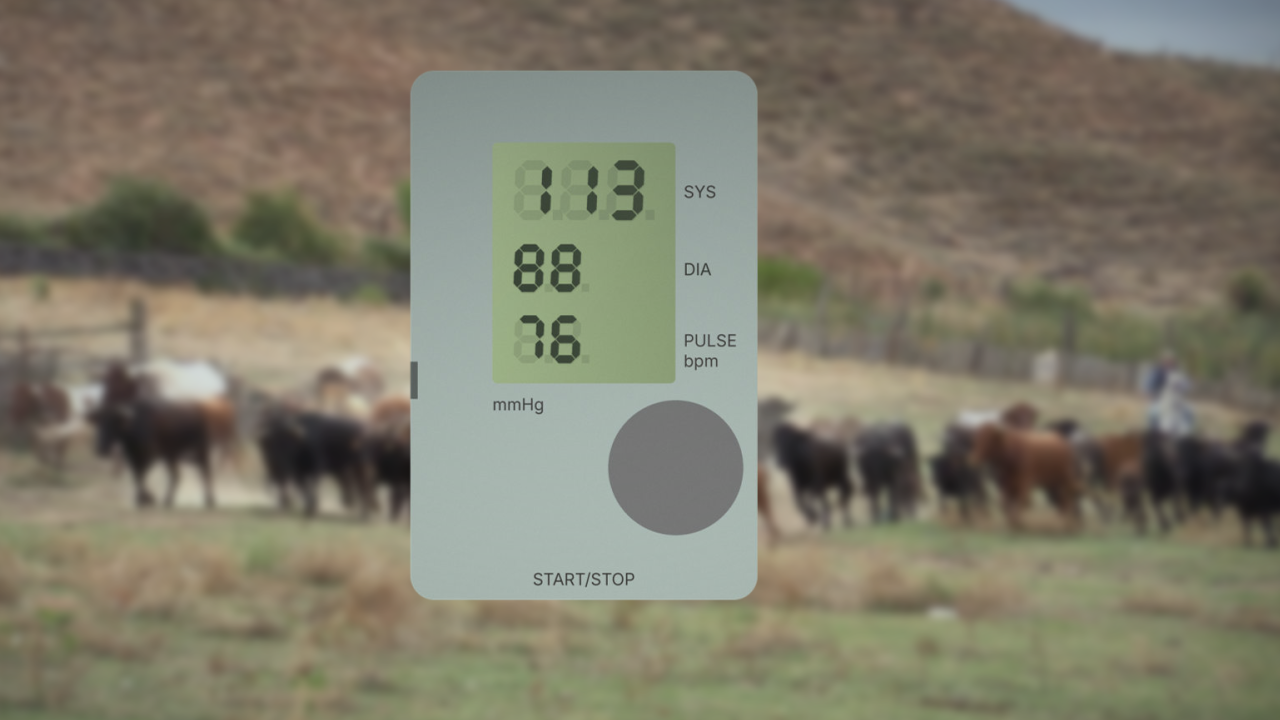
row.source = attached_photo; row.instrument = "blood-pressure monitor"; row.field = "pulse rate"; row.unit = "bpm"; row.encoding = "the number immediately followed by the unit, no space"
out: 76bpm
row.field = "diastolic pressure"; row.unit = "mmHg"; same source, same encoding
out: 88mmHg
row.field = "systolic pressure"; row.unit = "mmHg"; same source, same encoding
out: 113mmHg
